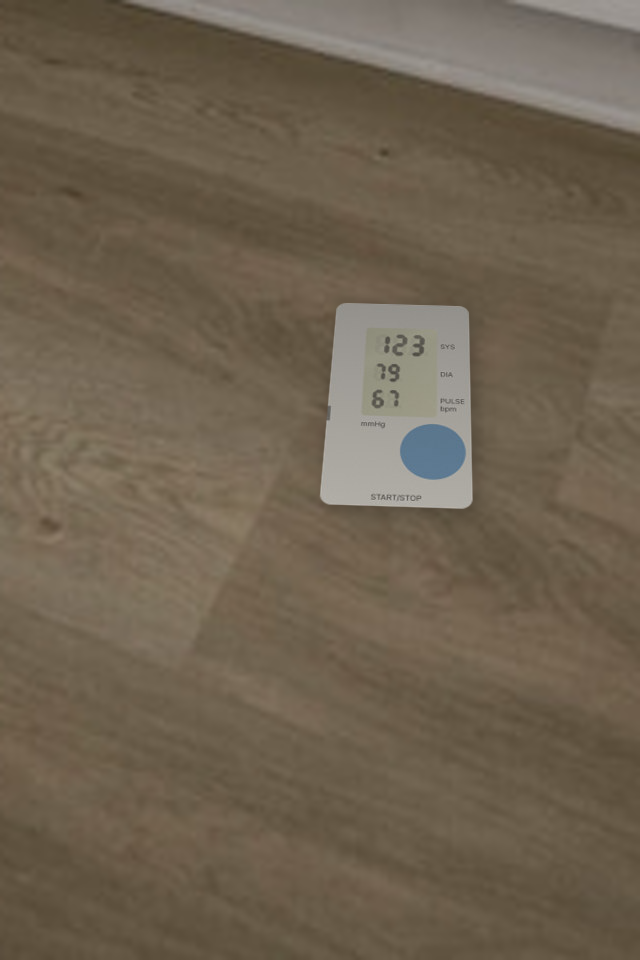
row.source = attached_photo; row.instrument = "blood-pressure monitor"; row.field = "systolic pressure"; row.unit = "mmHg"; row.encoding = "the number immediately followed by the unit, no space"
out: 123mmHg
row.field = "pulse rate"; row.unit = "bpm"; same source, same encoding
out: 67bpm
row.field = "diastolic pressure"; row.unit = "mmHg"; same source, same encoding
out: 79mmHg
